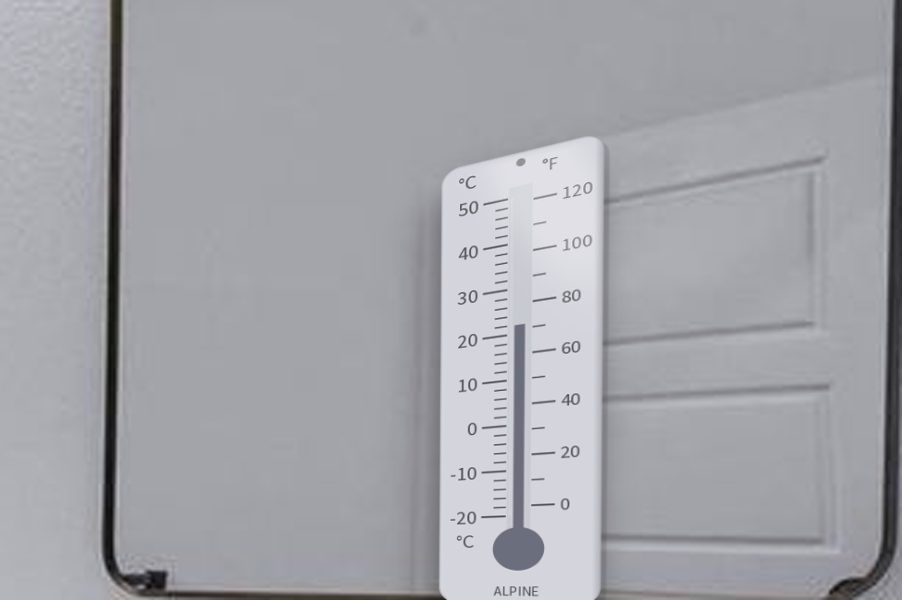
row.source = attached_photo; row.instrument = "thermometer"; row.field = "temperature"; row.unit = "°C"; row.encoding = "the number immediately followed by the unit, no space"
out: 22°C
